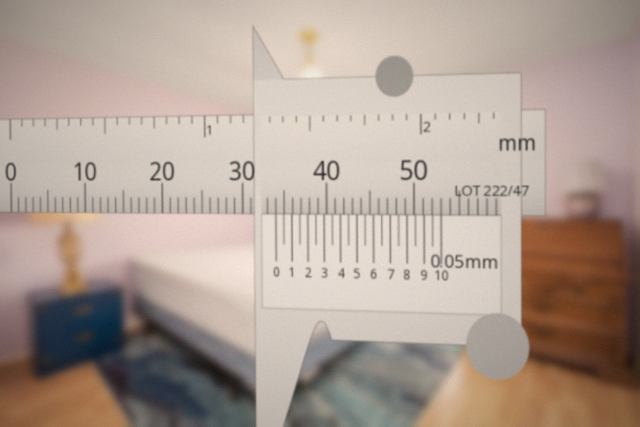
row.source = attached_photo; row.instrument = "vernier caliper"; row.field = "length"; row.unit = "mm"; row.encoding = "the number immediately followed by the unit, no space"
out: 34.0mm
